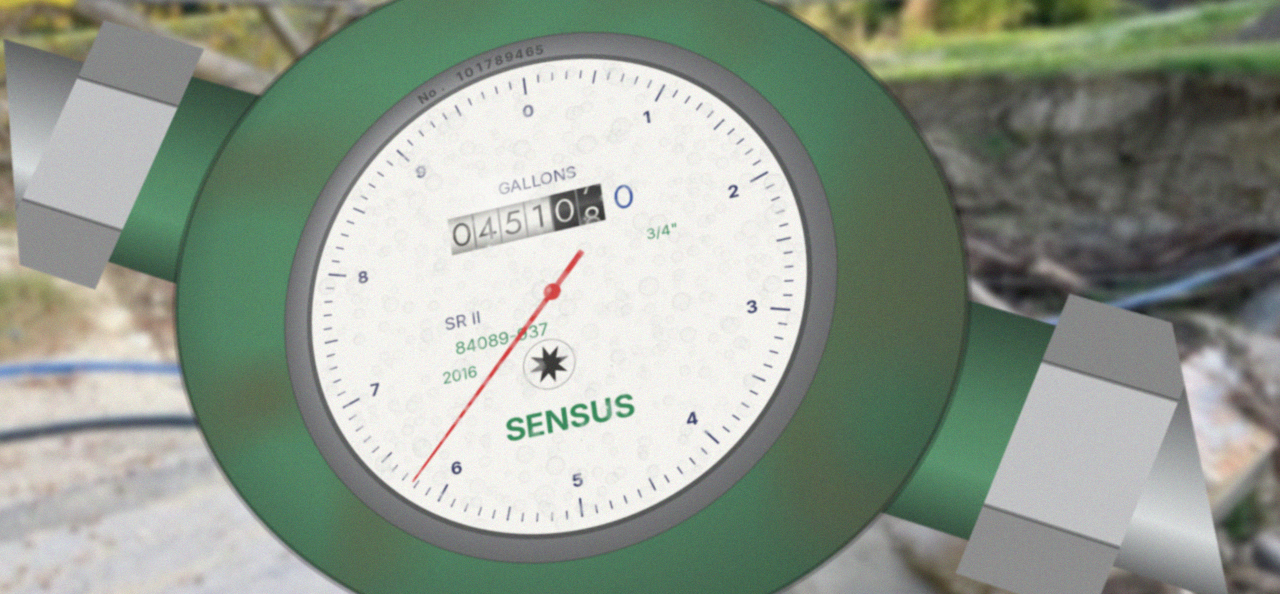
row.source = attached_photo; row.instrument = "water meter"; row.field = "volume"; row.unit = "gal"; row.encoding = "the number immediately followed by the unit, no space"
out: 451076.2gal
